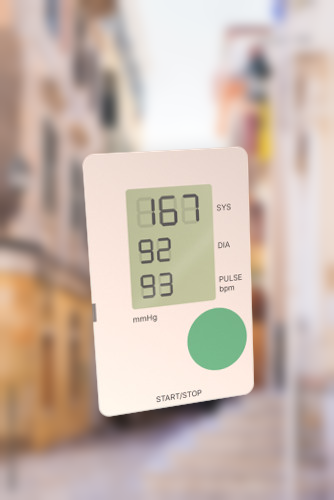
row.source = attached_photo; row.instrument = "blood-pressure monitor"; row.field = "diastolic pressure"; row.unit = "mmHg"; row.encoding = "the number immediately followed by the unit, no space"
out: 92mmHg
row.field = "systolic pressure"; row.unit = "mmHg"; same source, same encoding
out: 167mmHg
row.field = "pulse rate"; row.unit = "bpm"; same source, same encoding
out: 93bpm
